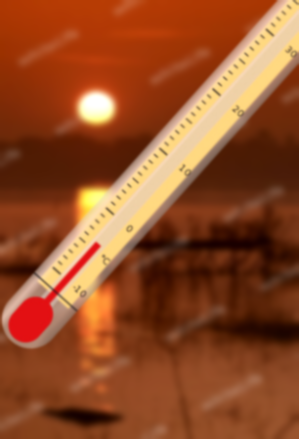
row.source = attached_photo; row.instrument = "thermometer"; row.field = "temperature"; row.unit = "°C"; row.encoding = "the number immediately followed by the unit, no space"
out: -4°C
